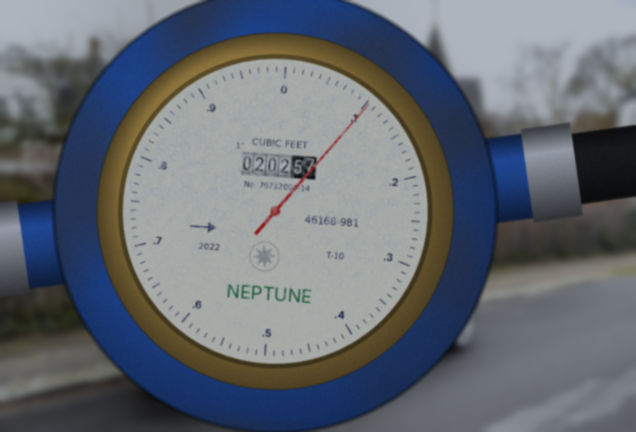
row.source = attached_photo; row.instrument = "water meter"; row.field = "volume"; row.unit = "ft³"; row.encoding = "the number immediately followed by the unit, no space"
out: 20257.10ft³
